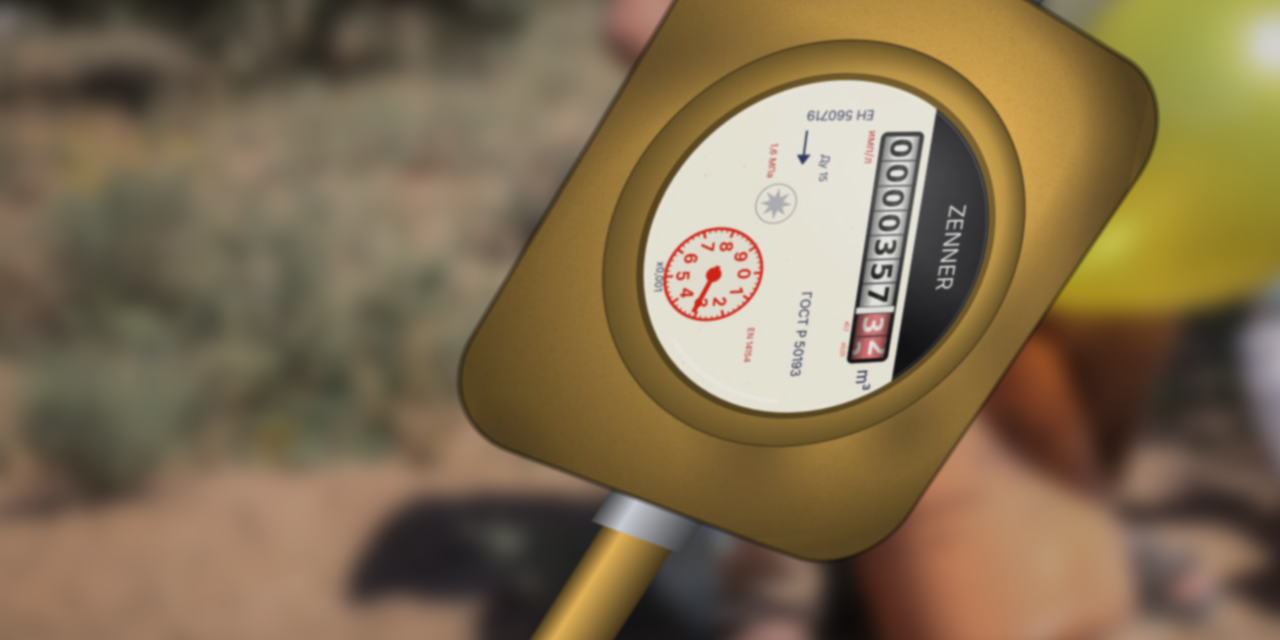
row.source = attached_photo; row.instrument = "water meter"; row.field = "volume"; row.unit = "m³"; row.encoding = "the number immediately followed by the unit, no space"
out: 357.323m³
